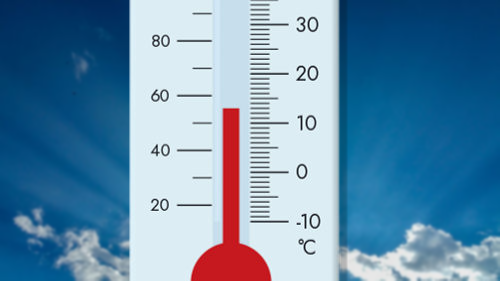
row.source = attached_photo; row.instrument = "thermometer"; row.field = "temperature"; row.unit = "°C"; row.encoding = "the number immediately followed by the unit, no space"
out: 13°C
